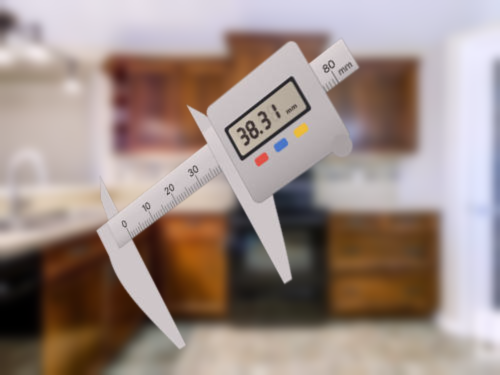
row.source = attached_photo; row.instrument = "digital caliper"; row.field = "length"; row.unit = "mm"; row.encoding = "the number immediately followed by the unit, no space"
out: 38.31mm
